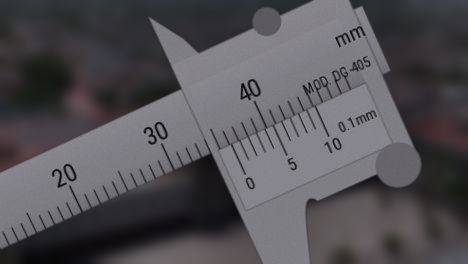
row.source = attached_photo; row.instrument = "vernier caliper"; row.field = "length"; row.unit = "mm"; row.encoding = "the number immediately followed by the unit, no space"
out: 36.2mm
